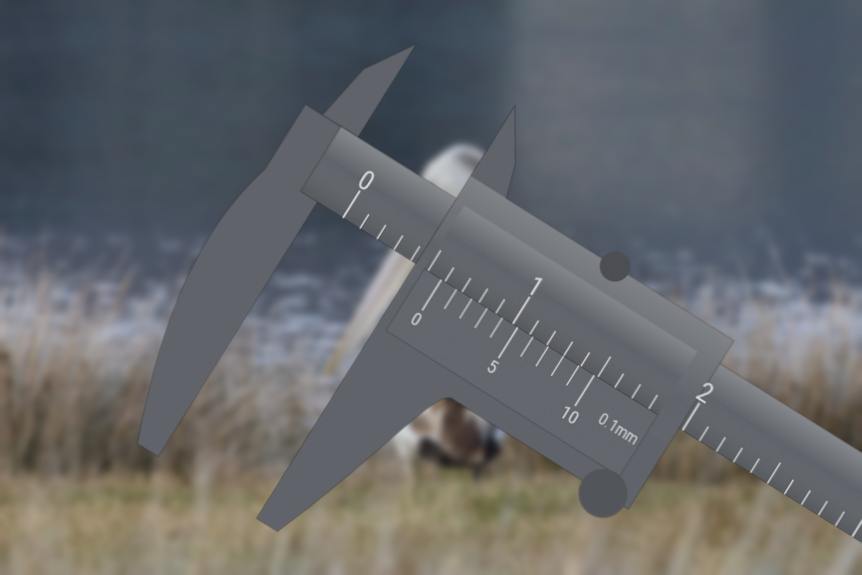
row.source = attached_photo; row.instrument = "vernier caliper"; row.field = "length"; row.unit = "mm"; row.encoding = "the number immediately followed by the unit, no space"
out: 5.8mm
